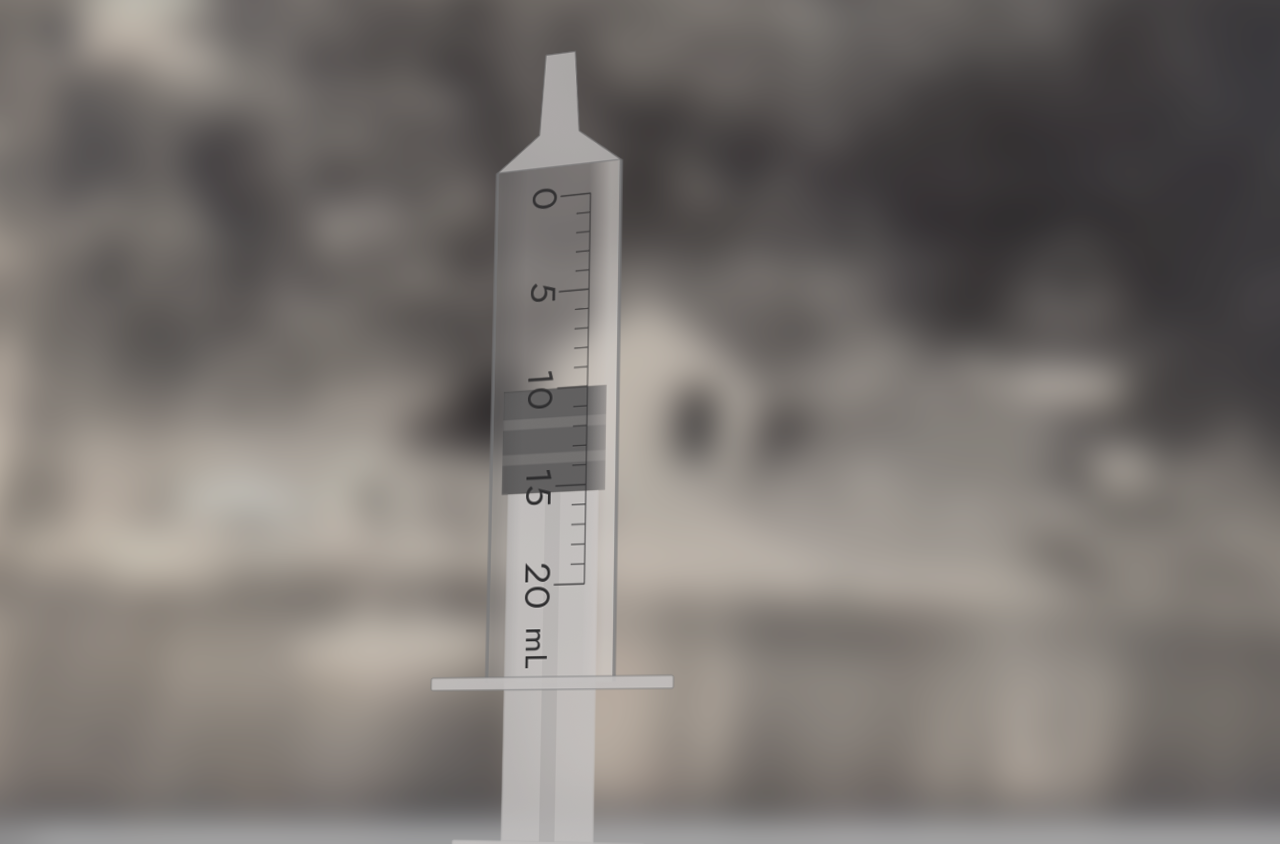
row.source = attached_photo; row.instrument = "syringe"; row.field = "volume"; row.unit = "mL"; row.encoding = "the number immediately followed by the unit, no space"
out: 10mL
